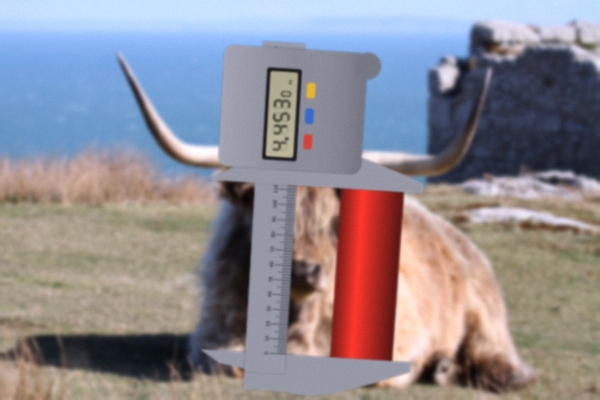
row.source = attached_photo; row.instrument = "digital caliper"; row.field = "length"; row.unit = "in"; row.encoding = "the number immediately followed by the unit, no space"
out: 4.4530in
